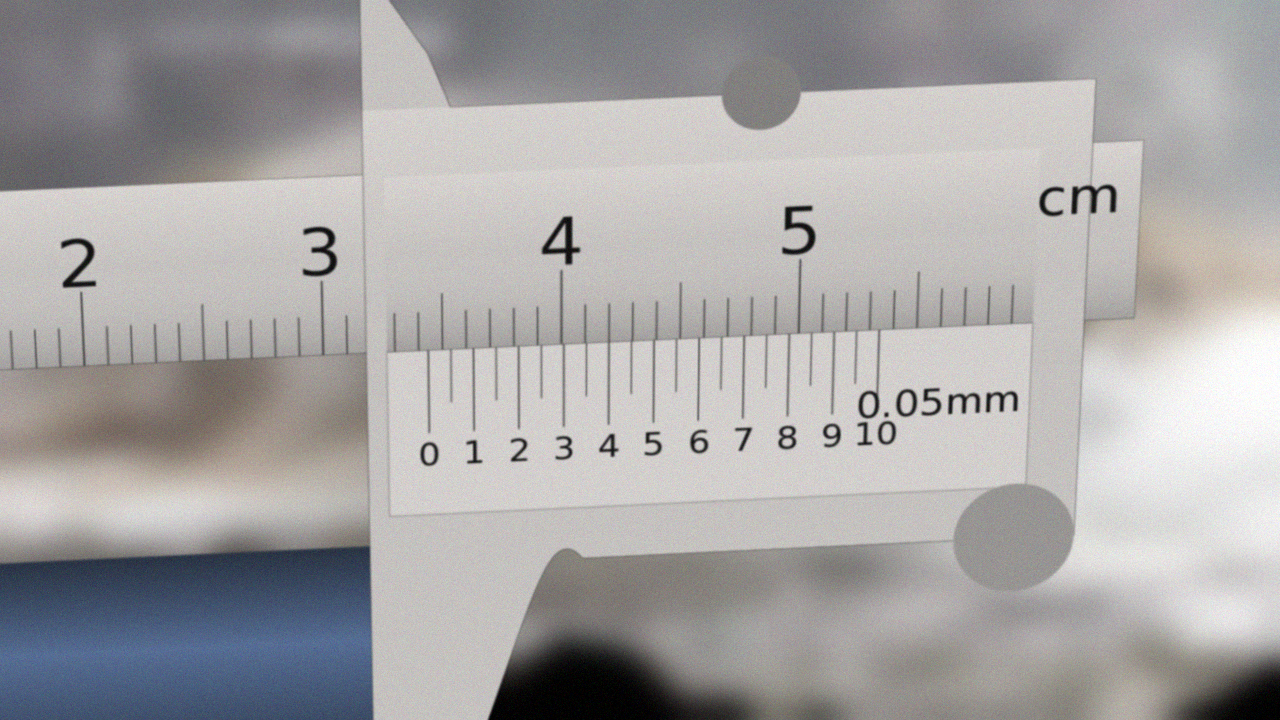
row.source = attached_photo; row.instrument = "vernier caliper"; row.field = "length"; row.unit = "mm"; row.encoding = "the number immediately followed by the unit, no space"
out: 34.4mm
